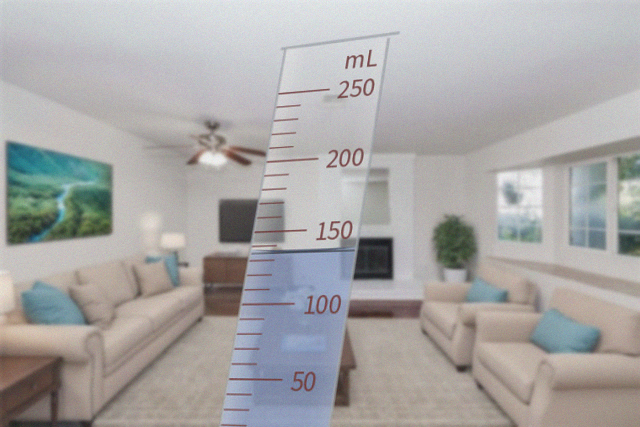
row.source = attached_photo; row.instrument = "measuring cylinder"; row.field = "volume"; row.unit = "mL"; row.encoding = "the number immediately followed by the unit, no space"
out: 135mL
